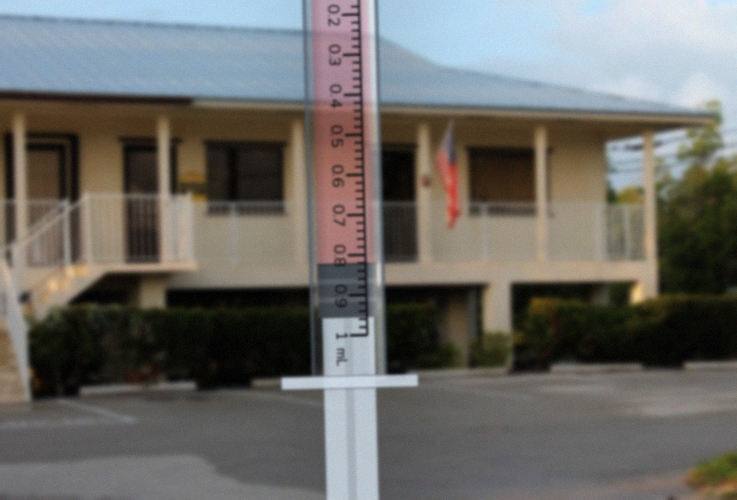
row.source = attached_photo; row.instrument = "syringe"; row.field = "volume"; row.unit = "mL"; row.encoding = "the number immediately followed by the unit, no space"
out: 0.82mL
